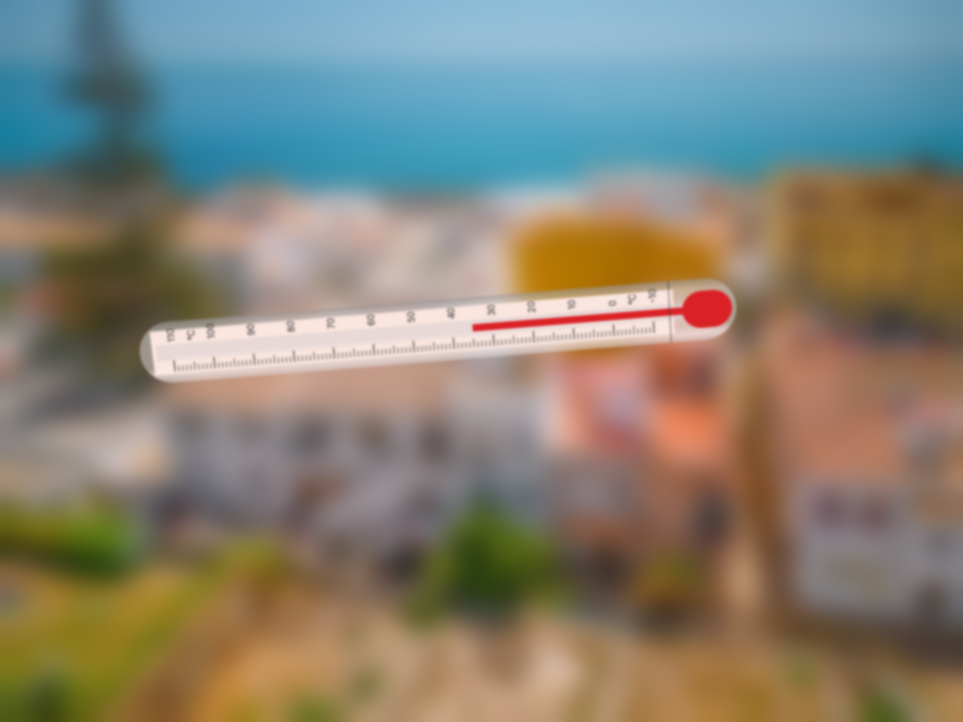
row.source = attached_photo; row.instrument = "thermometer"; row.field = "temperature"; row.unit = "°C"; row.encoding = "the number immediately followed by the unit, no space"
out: 35°C
